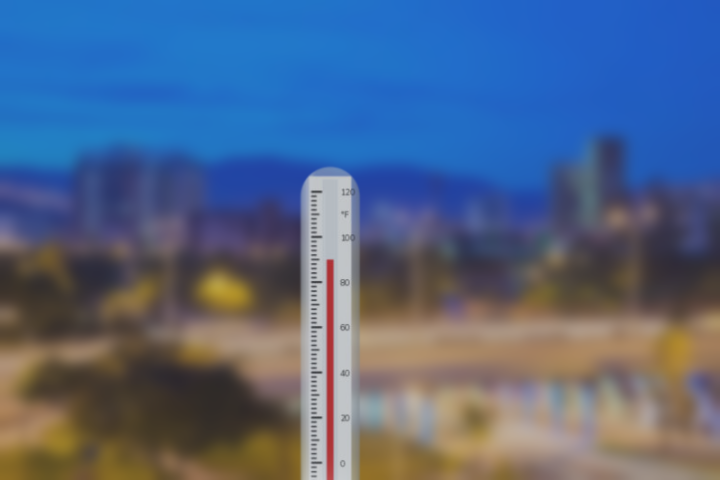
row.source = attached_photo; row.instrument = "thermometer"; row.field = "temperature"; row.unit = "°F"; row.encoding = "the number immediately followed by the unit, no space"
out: 90°F
